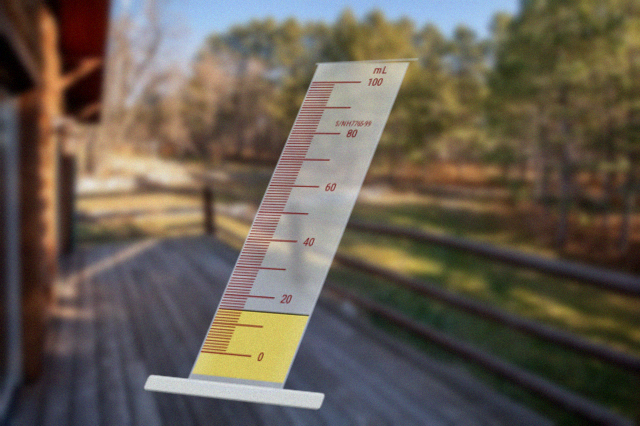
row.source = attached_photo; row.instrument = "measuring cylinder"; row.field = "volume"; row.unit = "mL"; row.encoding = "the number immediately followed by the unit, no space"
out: 15mL
